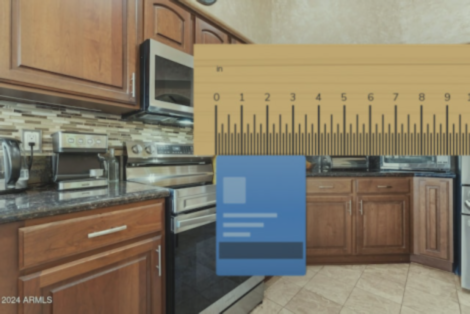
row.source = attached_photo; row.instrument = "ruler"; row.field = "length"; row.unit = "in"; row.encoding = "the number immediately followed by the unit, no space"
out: 3.5in
